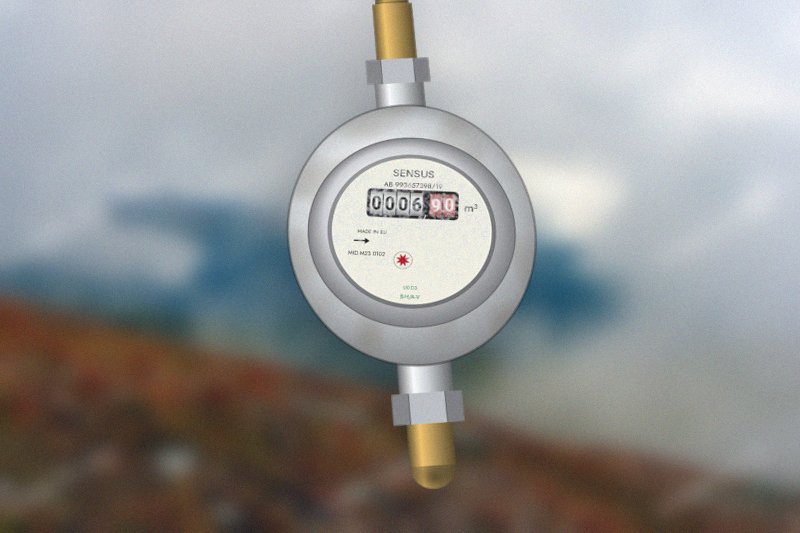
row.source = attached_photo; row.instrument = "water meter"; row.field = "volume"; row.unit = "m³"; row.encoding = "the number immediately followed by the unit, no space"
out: 6.90m³
